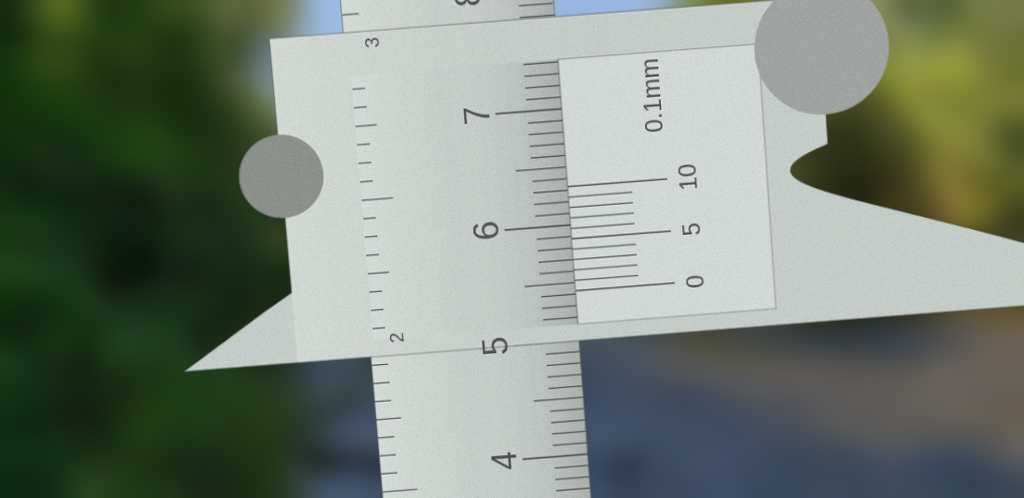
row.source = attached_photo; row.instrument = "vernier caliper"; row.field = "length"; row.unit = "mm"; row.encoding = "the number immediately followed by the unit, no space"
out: 54.3mm
